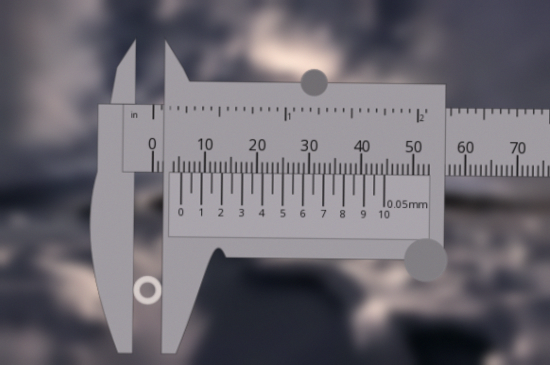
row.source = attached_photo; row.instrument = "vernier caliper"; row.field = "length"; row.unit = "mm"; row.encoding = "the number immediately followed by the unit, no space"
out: 5.5mm
